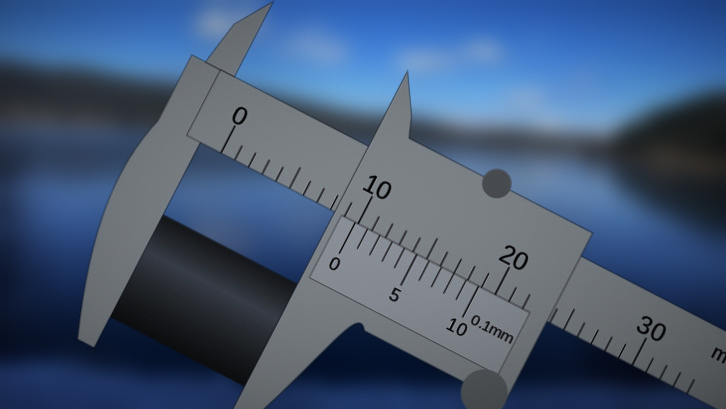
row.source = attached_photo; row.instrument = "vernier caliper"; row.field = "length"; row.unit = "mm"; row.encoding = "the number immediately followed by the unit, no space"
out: 9.8mm
